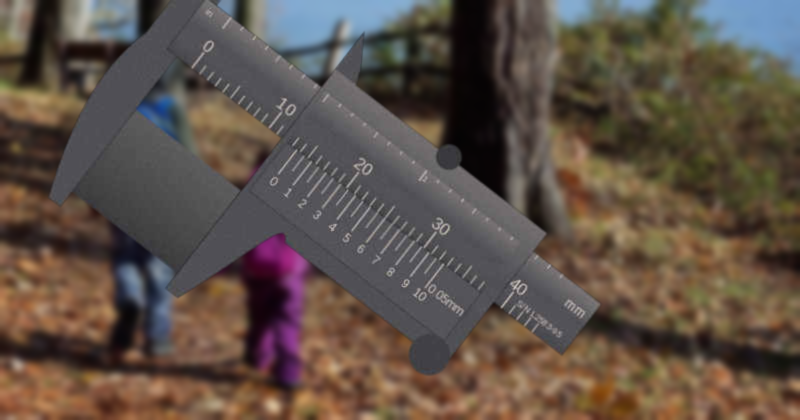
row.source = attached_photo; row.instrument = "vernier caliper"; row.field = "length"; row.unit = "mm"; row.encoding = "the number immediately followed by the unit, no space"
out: 13.6mm
